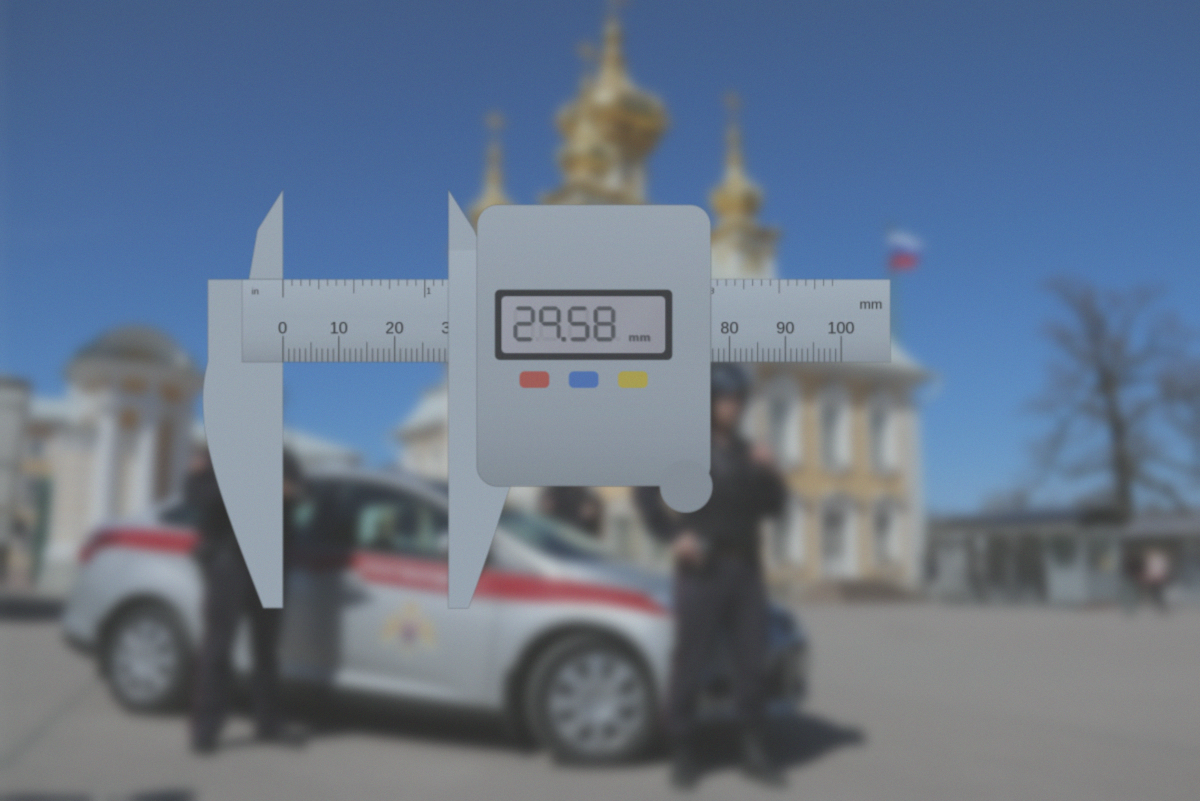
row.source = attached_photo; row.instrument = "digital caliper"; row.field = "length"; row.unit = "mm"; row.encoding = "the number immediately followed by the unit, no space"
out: 29.58mm
